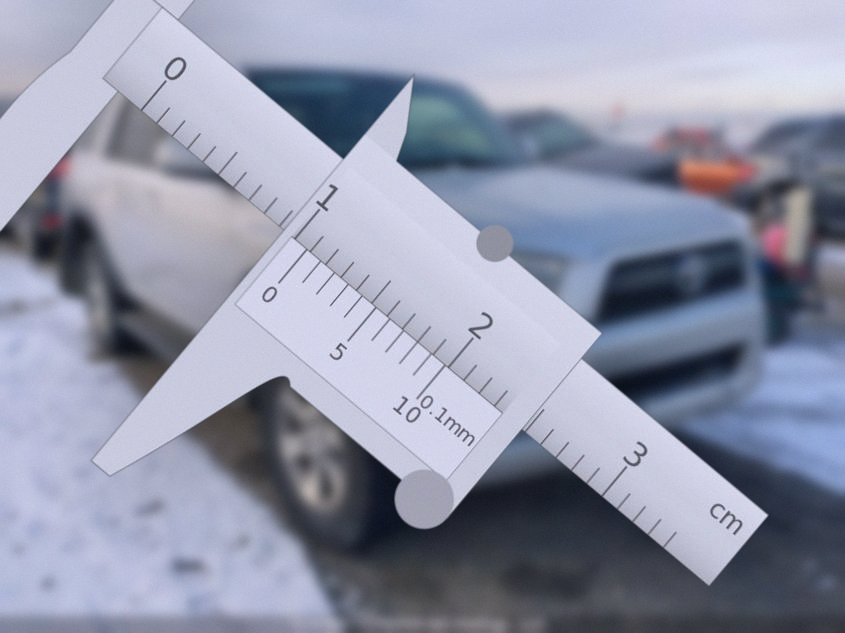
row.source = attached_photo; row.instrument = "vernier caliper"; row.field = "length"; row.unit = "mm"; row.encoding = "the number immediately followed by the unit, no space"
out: 10.8mm
